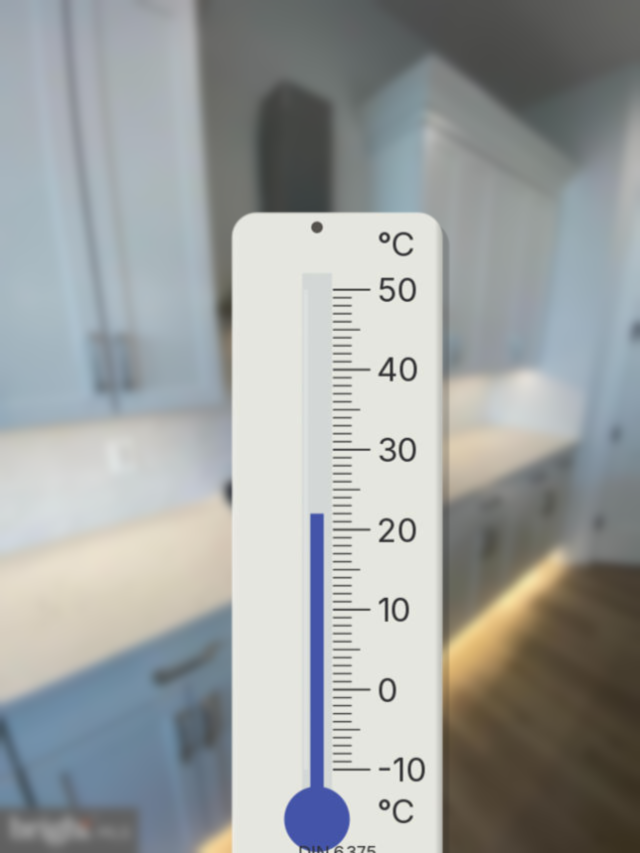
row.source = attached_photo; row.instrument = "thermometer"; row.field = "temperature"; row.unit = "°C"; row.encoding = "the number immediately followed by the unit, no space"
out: 22°C
